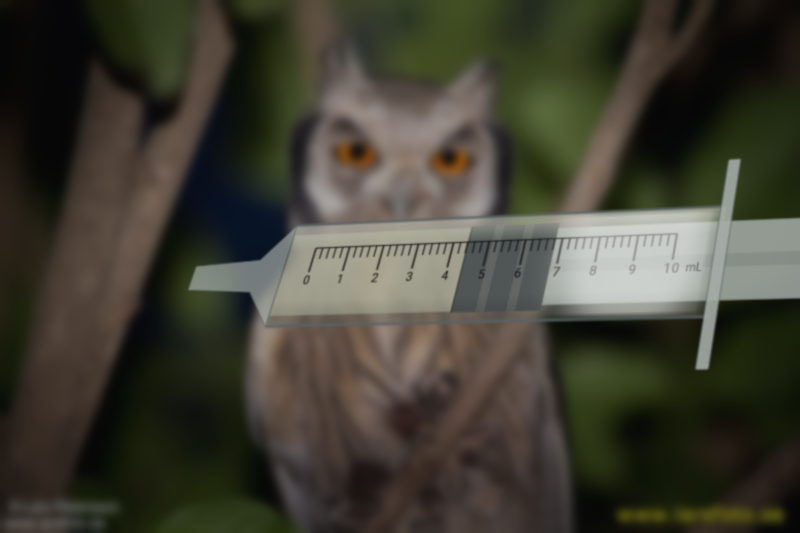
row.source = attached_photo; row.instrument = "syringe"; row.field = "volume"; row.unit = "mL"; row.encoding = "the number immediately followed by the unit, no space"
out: 4.4mL
